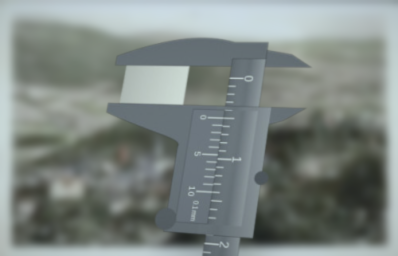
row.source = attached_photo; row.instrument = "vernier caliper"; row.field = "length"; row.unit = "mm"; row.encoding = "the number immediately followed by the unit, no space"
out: 5.0mm
